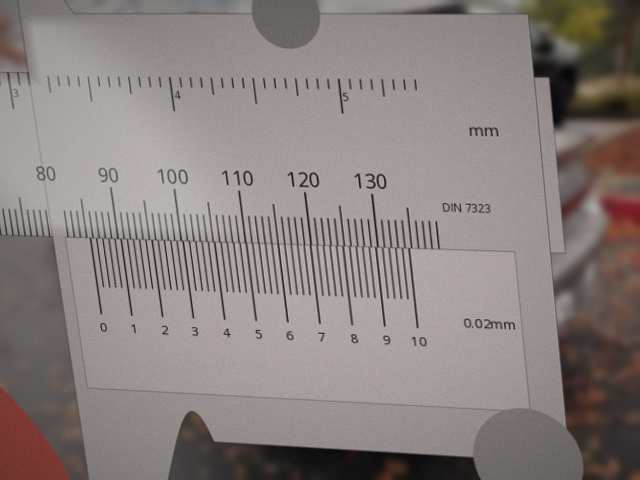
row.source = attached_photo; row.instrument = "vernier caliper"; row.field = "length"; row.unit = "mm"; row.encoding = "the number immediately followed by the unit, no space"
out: 85.6mm
